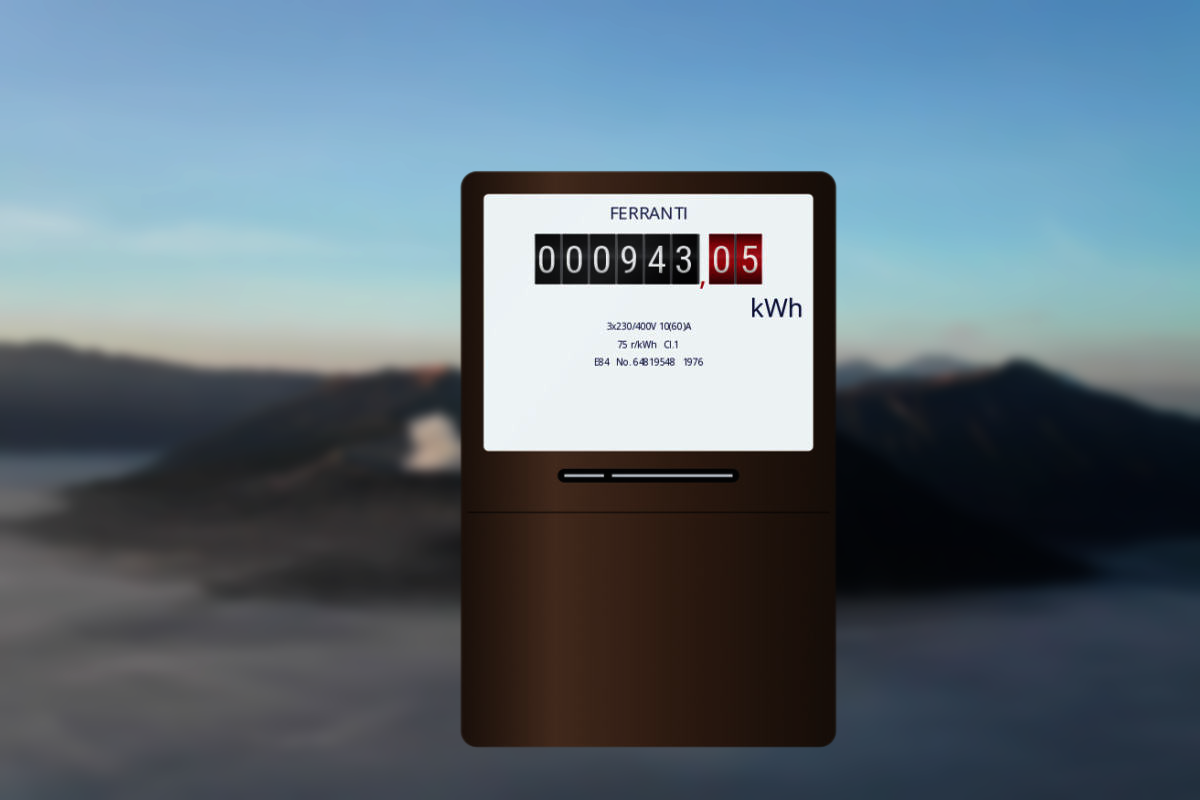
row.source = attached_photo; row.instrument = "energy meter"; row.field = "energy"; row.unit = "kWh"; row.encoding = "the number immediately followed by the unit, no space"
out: 943.05kWh
